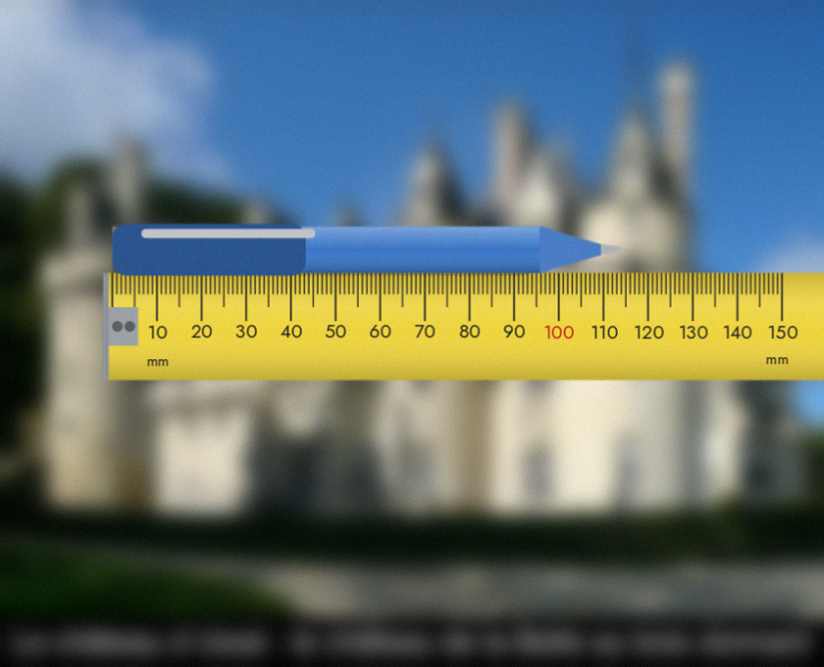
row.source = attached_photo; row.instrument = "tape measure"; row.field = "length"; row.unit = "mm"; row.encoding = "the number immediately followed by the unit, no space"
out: 114mm
